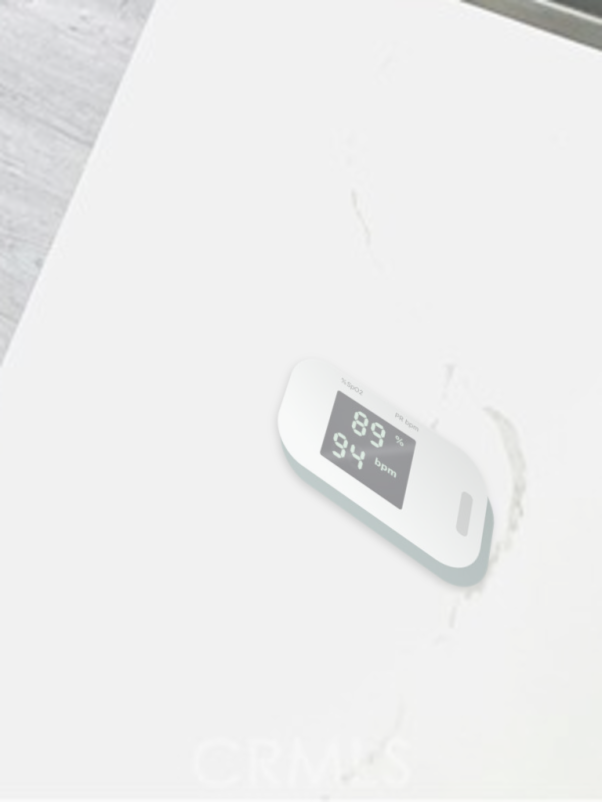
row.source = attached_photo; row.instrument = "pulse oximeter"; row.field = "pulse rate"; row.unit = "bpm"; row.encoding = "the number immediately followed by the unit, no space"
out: 94bpm
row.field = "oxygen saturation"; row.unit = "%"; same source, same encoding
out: 89%
